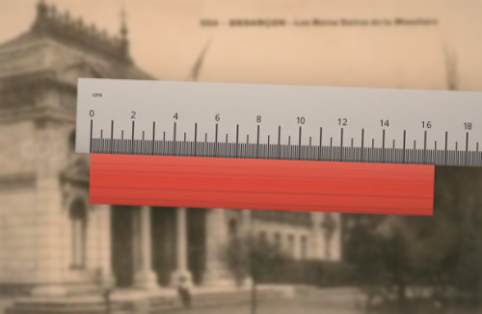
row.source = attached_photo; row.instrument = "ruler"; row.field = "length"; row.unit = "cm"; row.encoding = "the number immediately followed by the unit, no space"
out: 16.5cm
